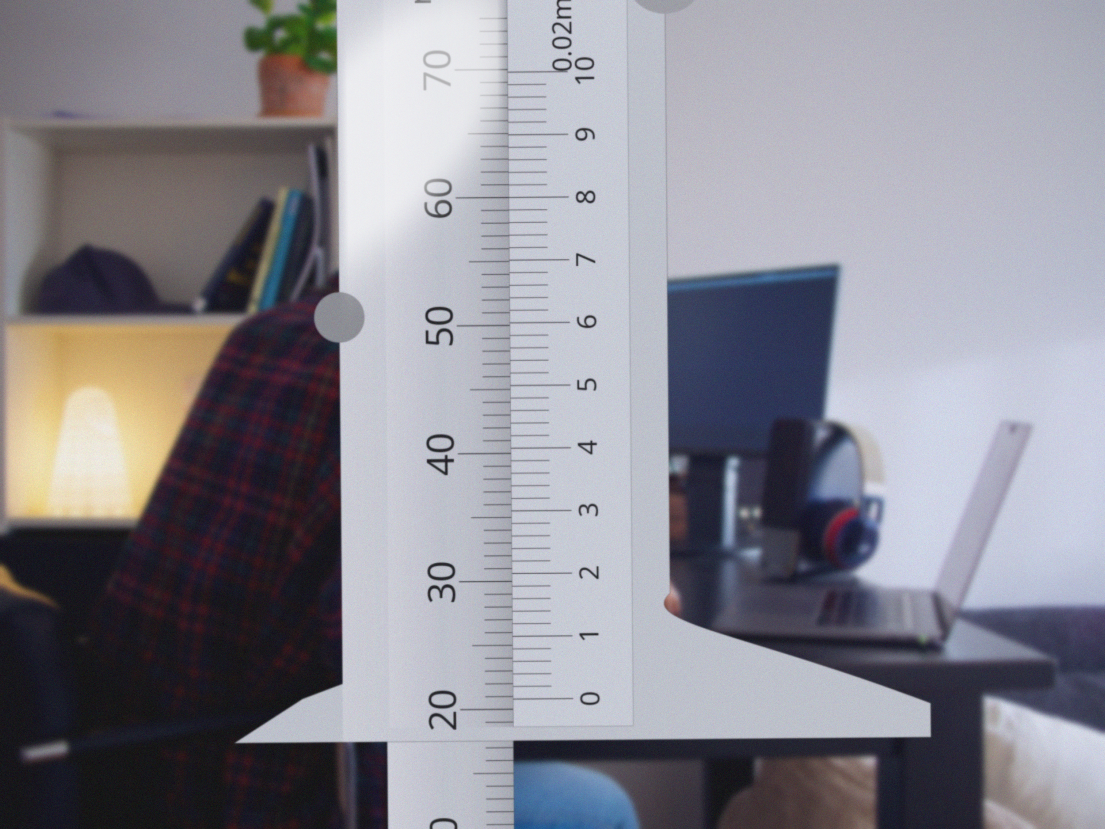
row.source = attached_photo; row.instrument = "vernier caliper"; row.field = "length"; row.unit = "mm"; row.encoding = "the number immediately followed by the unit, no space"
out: 20.8mm
